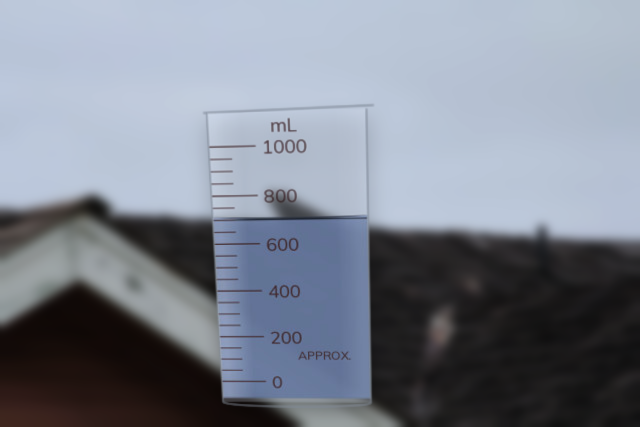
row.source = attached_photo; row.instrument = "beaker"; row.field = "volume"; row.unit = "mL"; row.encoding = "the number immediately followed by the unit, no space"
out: 700mL
